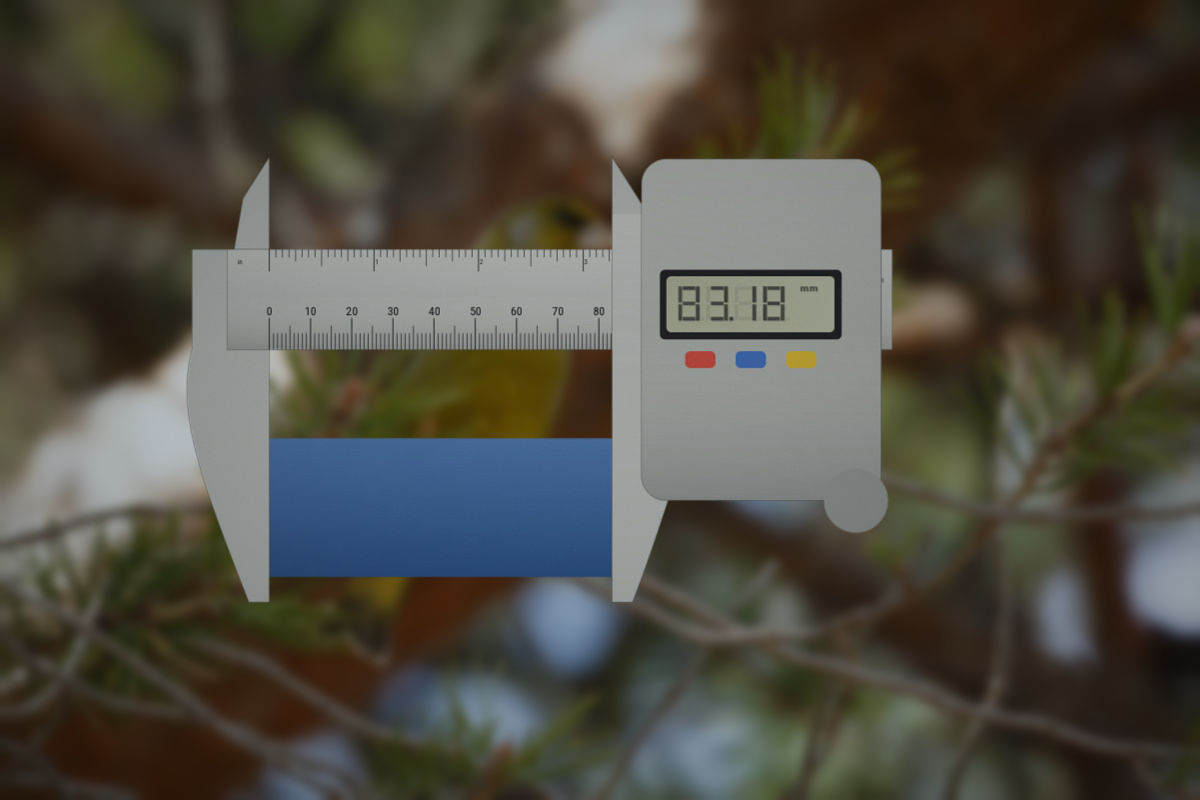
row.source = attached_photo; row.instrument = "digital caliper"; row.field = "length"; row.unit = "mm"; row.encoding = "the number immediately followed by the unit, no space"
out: 83.18mm
